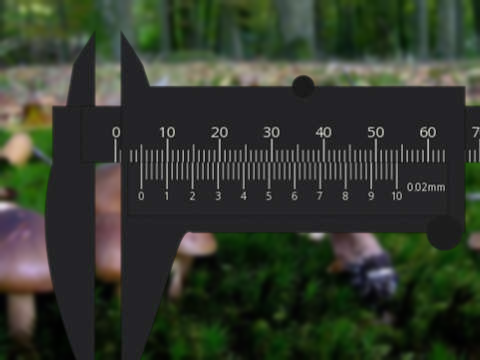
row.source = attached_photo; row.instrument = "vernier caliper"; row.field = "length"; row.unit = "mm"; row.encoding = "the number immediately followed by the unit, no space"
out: 5.0mm
